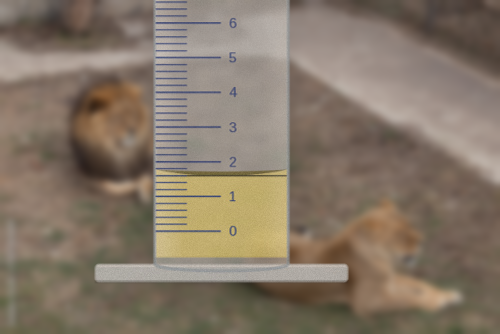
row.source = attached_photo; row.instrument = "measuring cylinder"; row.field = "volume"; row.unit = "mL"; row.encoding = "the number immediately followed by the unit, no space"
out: 1.6mL
